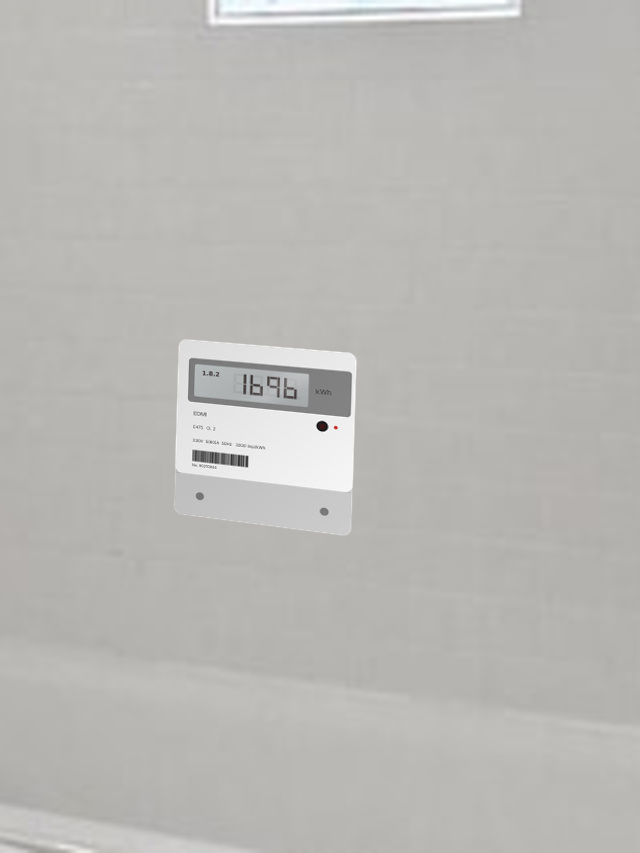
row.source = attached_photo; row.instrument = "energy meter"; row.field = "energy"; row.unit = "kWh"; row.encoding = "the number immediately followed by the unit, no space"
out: 1696kWh
